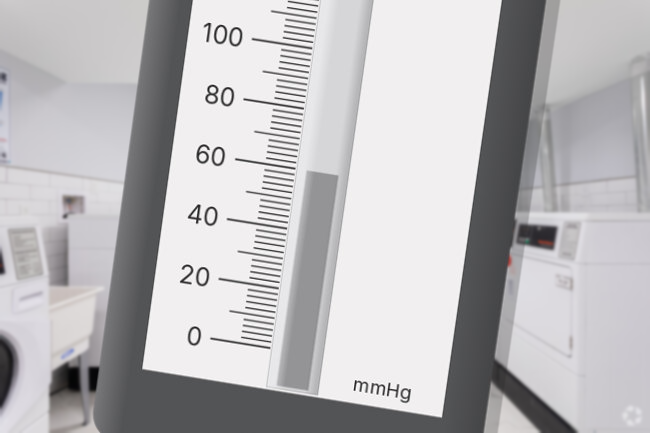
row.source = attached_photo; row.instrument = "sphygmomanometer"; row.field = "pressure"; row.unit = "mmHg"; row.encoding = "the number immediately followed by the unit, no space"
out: 60mmHg
